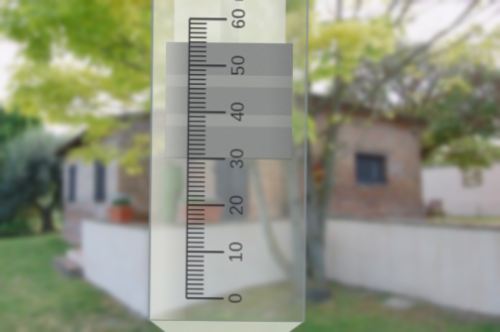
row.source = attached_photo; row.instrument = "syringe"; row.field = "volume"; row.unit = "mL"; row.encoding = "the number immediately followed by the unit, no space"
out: 30mL
